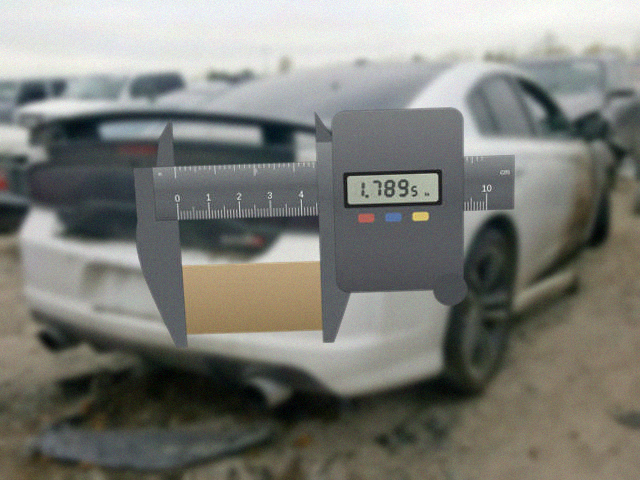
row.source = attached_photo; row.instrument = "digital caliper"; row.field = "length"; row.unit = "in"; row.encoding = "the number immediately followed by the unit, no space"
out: 1.7895in
